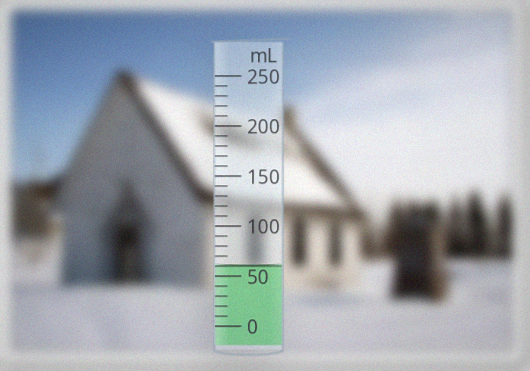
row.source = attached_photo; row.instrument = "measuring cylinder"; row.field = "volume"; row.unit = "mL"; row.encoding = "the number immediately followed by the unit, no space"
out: 60mL
